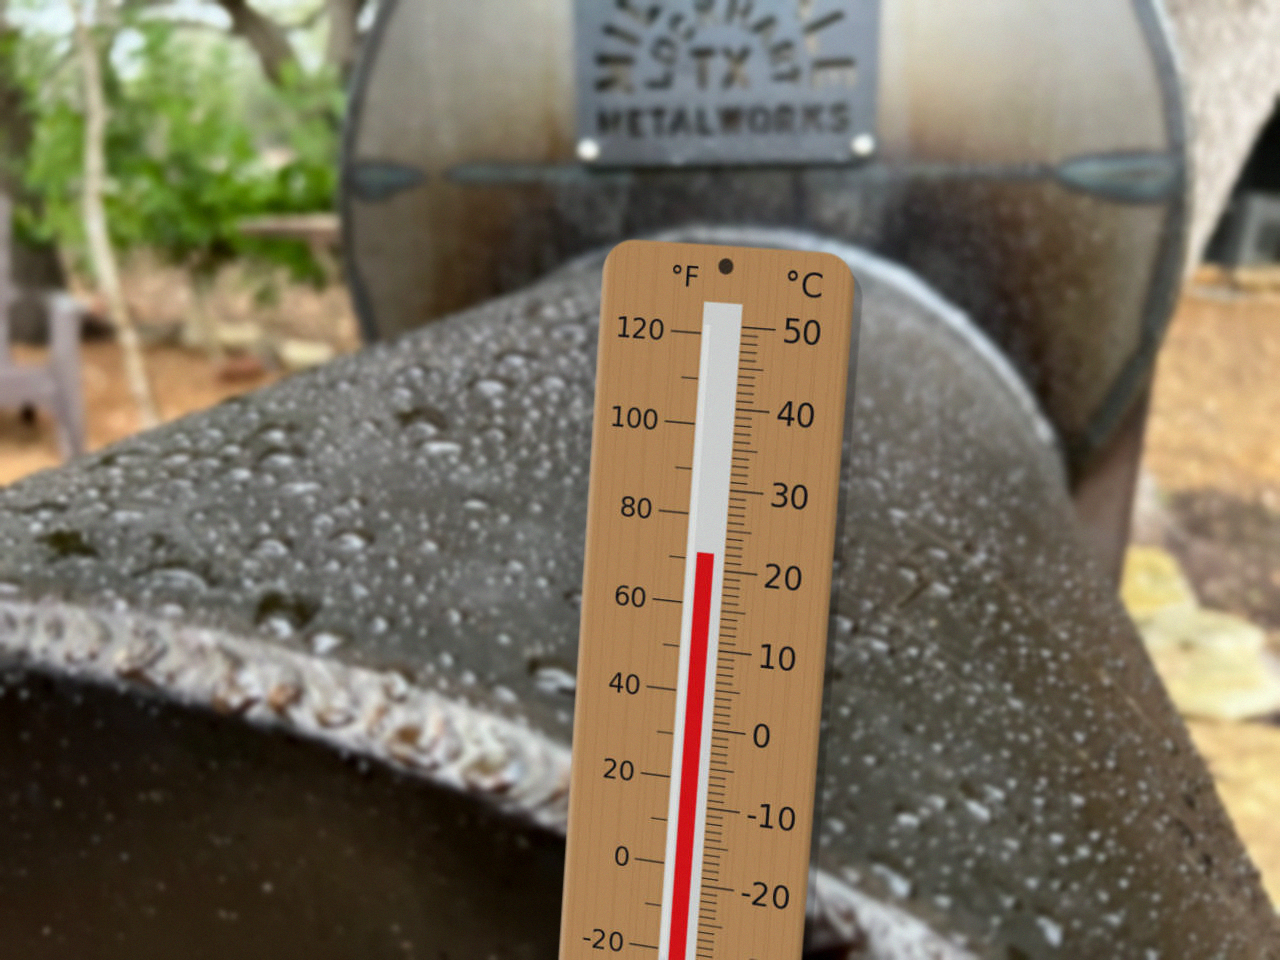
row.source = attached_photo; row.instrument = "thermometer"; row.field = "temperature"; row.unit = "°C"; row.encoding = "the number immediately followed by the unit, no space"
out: 22°C
